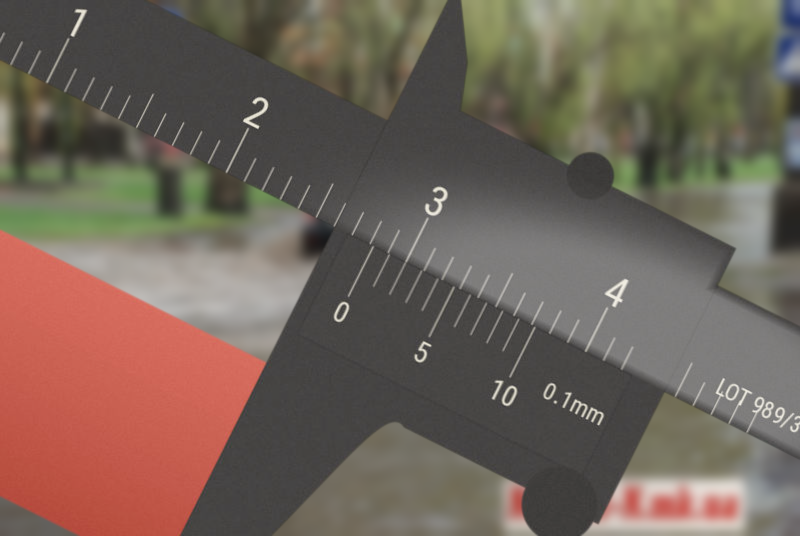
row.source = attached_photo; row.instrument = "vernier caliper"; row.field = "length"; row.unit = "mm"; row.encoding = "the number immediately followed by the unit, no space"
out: 28.2mm
